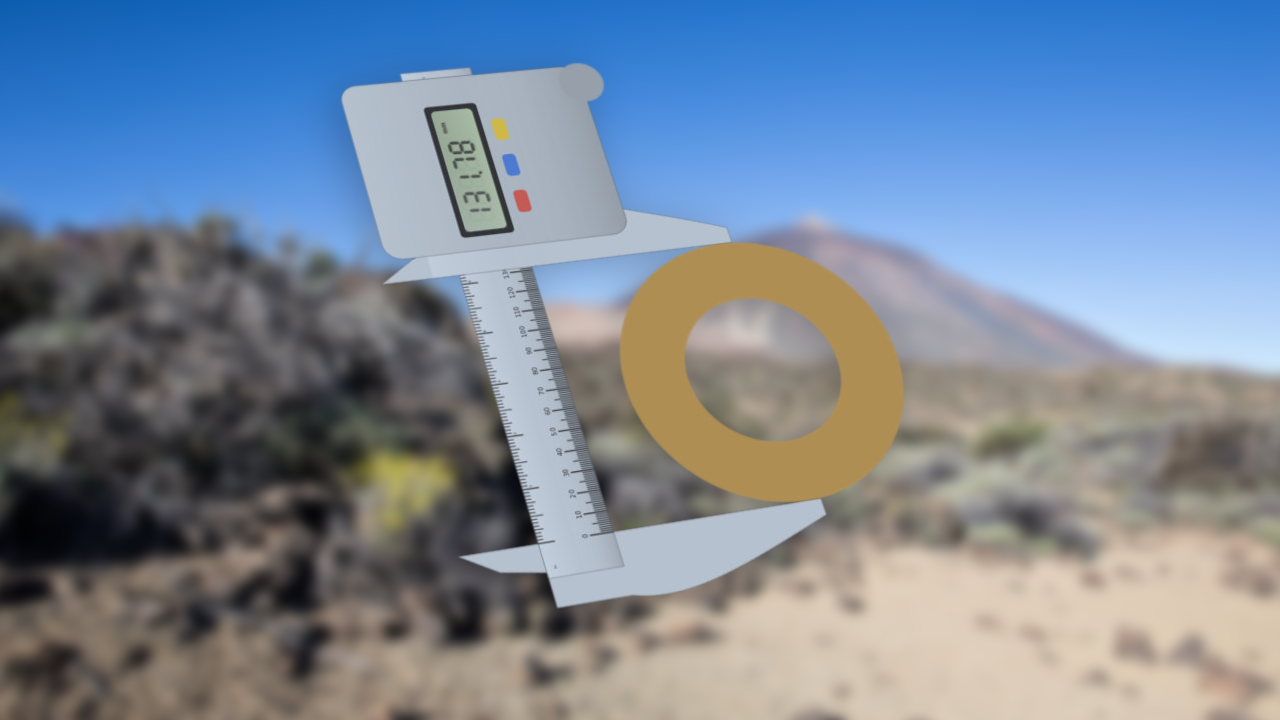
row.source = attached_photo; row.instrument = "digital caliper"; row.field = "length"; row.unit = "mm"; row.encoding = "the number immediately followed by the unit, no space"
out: 131.78mm
